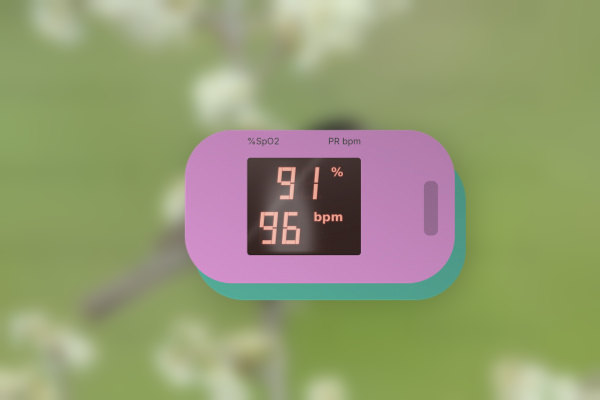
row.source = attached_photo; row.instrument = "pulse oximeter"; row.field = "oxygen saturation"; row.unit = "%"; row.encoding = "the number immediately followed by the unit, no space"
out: 91%
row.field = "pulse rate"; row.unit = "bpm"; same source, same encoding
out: 96bpm
